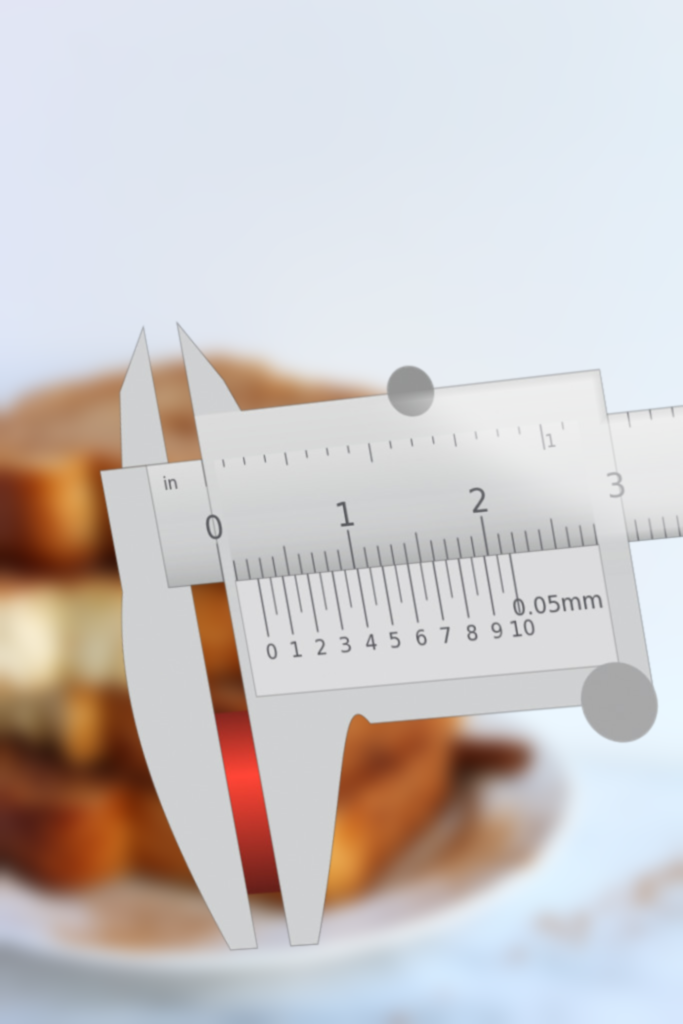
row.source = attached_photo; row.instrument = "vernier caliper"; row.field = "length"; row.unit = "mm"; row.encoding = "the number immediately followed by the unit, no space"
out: 2.6mm
